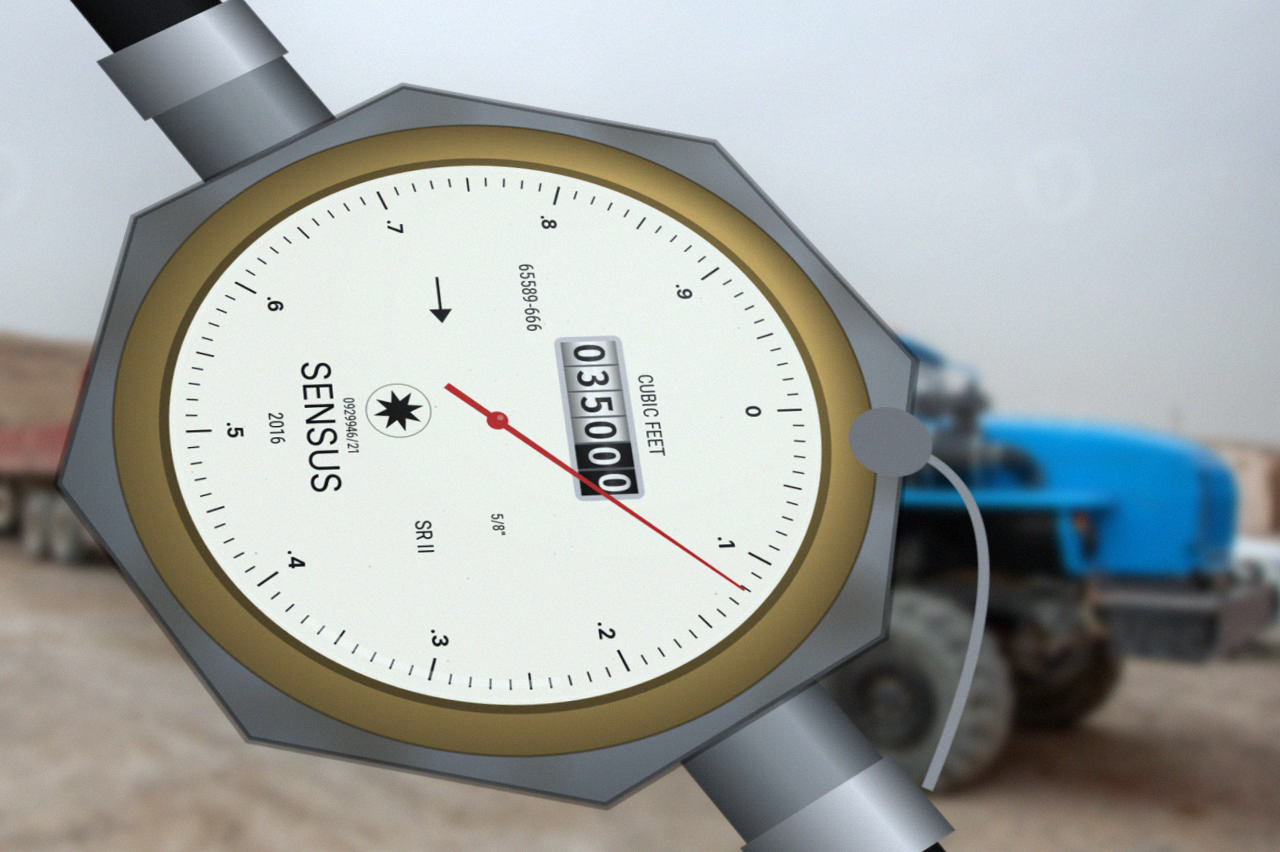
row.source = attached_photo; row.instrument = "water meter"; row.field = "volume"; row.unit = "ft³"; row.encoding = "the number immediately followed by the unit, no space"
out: 35000.12ft³
